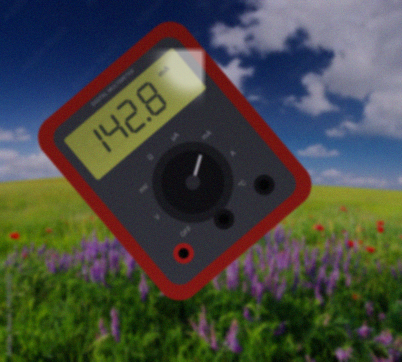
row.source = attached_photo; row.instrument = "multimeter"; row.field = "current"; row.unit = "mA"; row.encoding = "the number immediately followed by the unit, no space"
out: 142.8mA
